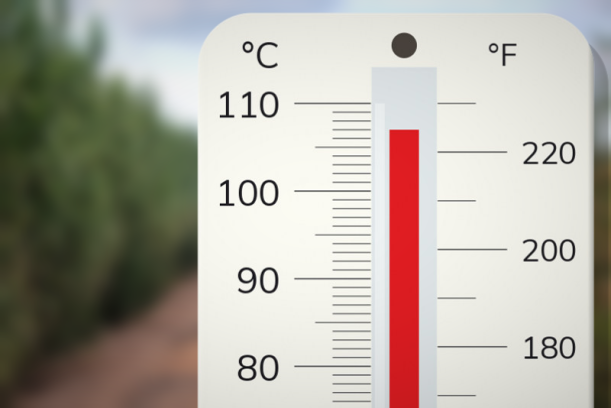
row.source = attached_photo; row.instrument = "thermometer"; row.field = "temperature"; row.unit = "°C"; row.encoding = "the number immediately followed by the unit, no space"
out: 107°C
